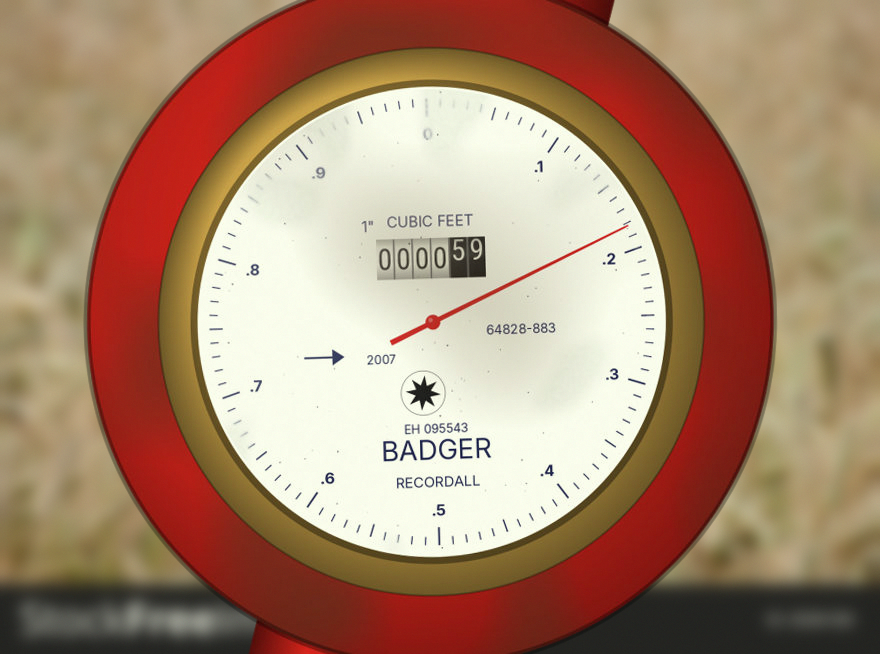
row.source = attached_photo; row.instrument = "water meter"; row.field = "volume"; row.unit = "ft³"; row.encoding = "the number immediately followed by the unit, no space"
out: 59.18ft³
